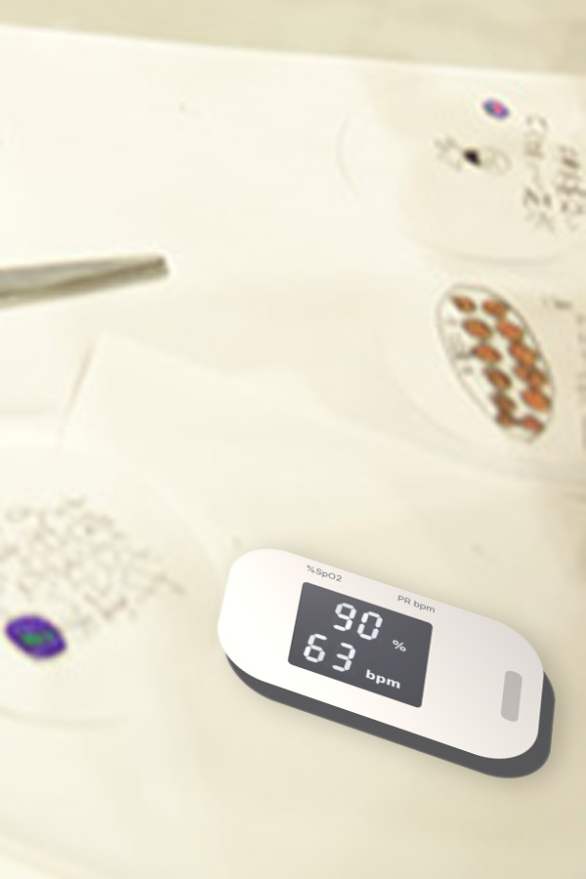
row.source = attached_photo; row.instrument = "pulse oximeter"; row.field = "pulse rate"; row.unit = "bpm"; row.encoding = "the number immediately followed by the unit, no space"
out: 63bpm
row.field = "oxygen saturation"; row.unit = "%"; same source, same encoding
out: 90%
